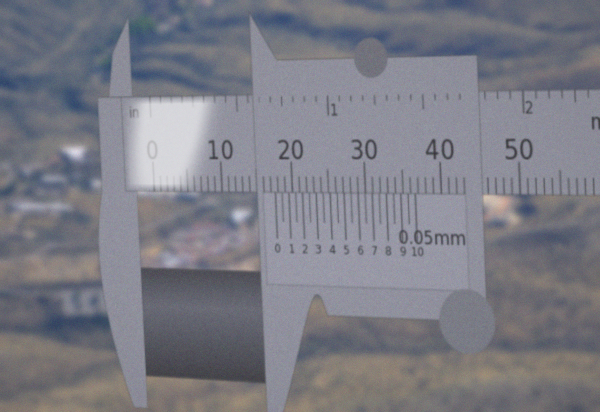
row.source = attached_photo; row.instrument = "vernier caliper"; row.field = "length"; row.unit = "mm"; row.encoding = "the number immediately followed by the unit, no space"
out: 17.6mm
